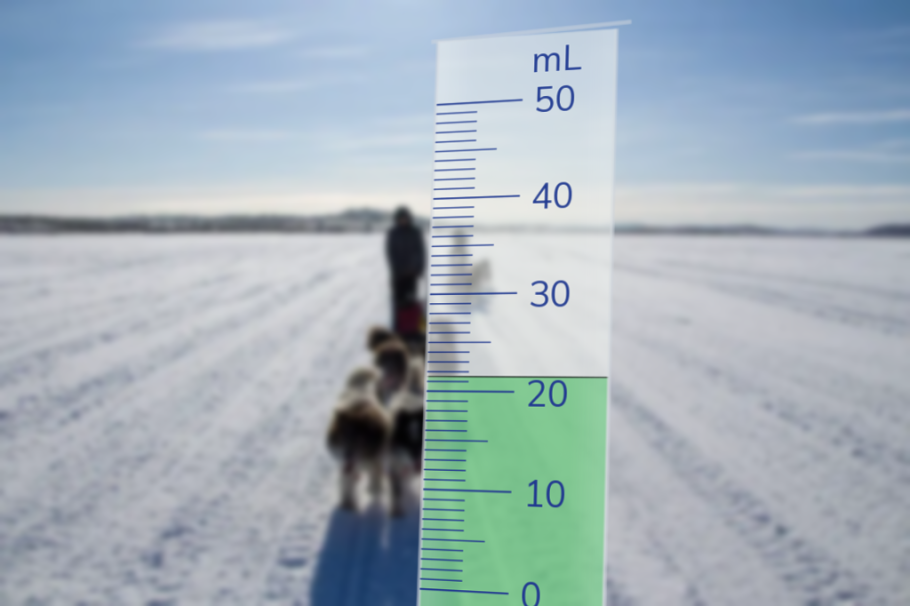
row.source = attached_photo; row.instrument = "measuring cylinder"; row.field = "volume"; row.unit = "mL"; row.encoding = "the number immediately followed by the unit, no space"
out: 21.5mL
